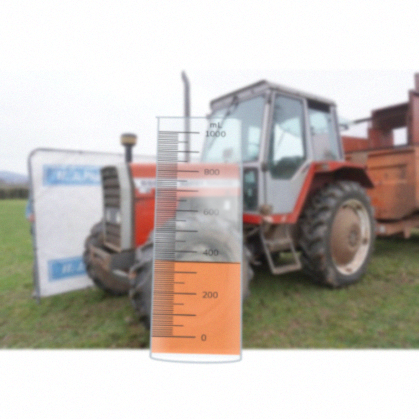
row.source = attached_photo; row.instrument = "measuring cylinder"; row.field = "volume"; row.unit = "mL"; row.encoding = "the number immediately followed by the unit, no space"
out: 350mL
